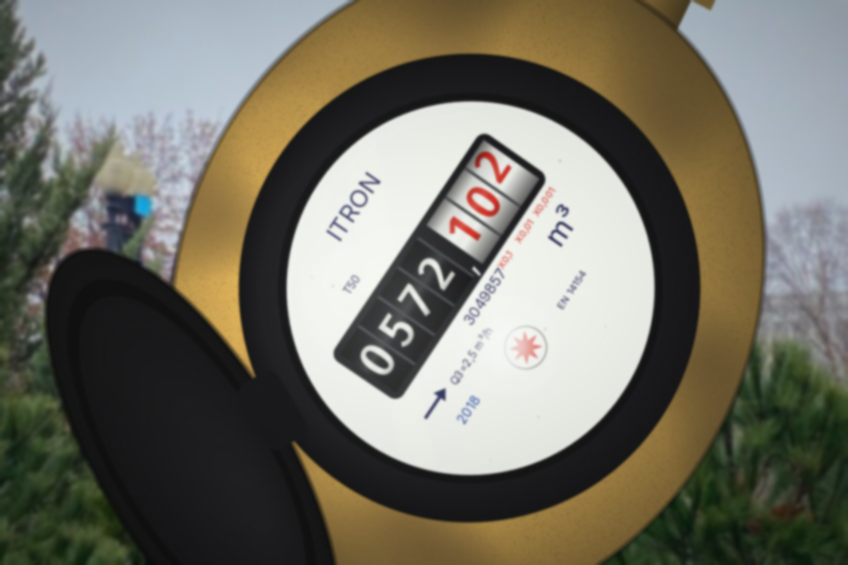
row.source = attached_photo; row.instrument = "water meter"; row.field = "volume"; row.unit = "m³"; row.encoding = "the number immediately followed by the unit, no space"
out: 572.102m³
